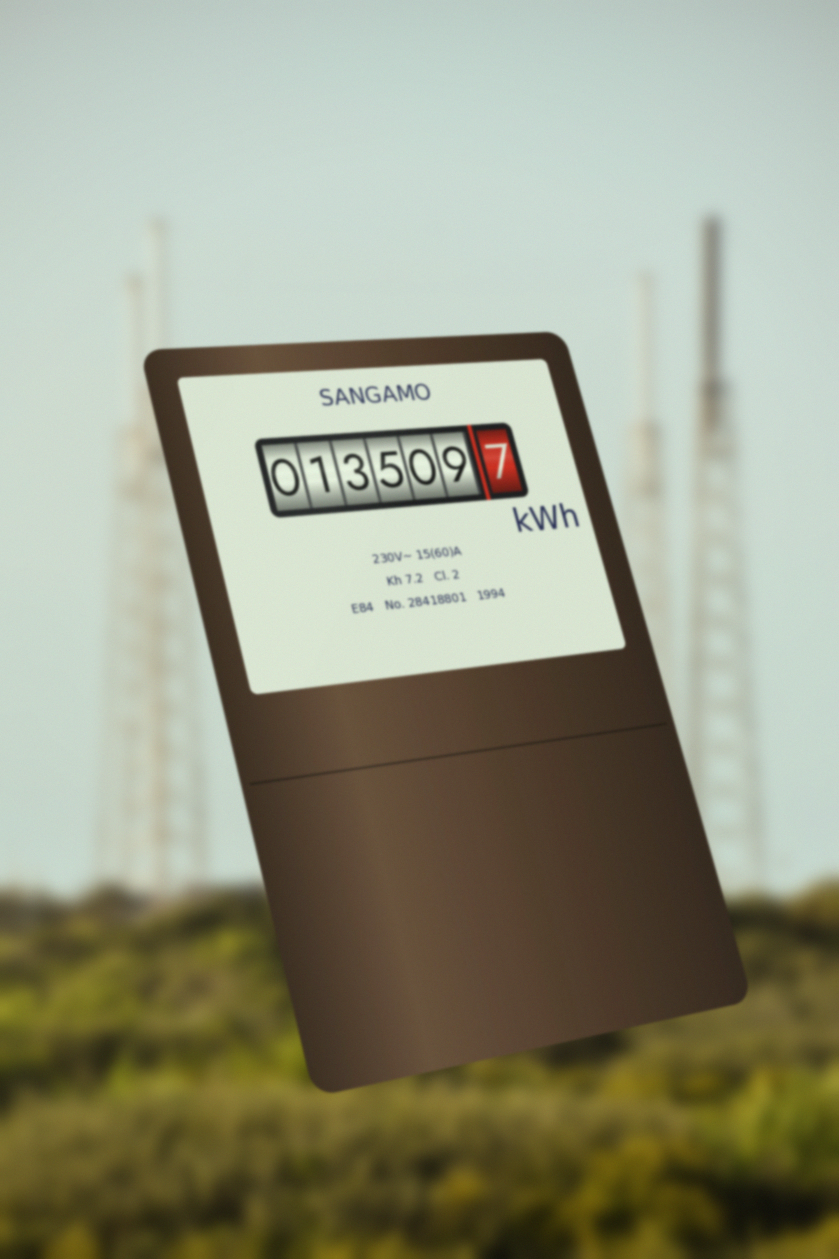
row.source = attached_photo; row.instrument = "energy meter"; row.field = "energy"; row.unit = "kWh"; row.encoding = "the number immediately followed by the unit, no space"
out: 13509.7kWh
